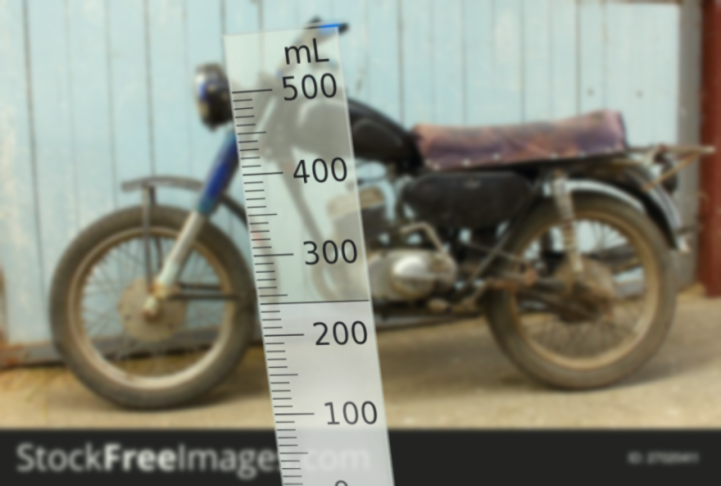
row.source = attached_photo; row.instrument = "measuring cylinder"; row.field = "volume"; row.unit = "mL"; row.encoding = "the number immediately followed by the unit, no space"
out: 240mL
